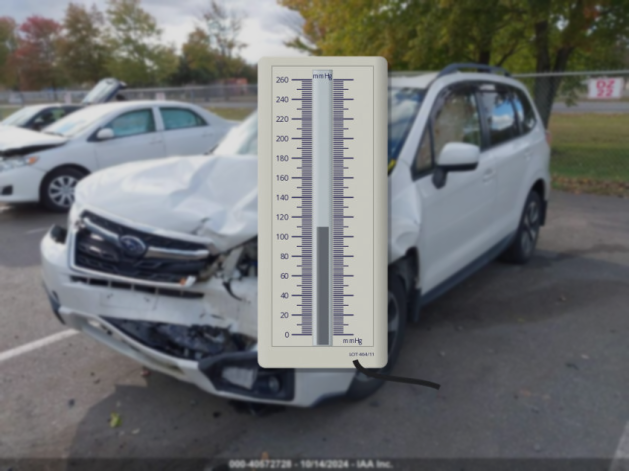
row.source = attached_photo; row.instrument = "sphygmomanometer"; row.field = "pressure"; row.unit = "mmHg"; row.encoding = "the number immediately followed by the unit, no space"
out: 110mmHg
